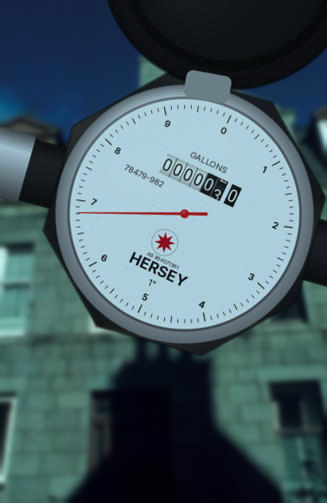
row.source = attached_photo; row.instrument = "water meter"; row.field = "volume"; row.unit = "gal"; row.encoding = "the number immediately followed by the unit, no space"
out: 26.8gal
